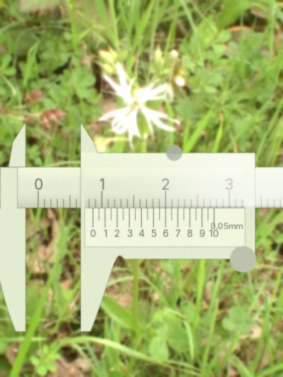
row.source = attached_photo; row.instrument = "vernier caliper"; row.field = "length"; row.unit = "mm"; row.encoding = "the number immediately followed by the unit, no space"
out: 8.6mm
